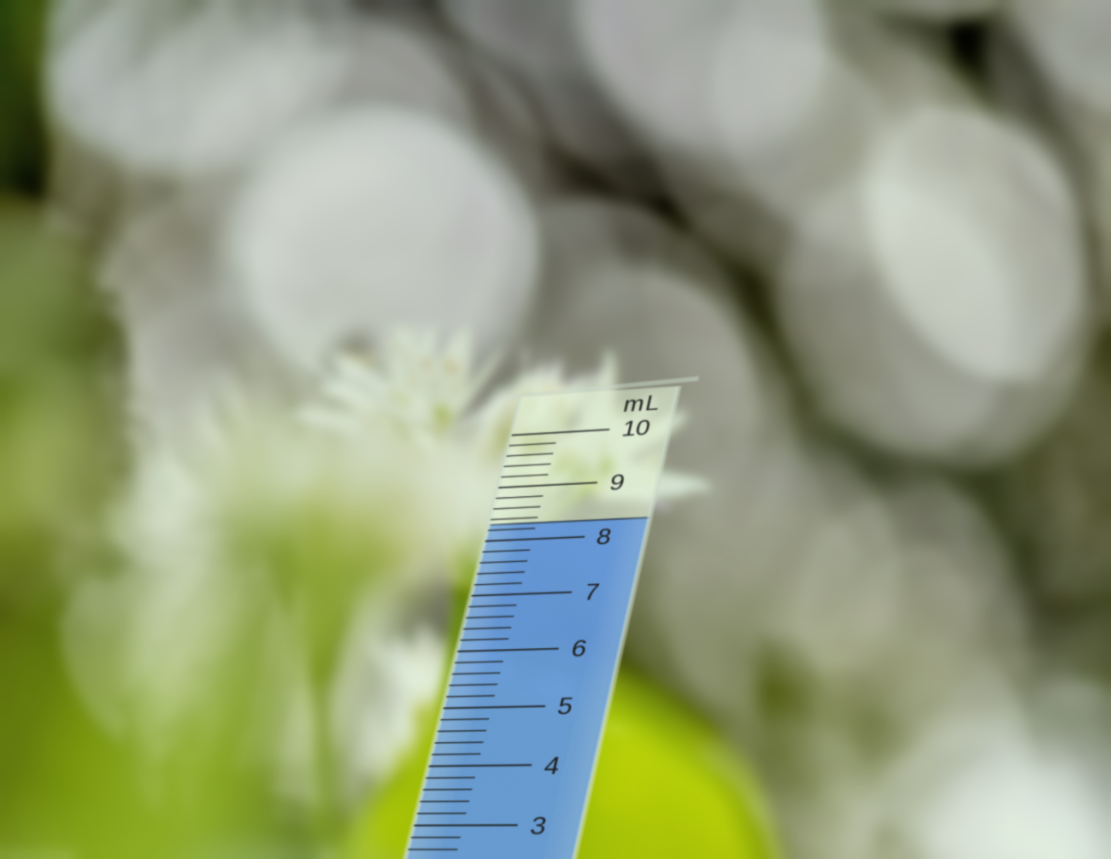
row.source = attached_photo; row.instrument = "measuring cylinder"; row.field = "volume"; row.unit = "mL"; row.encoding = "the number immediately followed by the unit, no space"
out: 8.3mL
